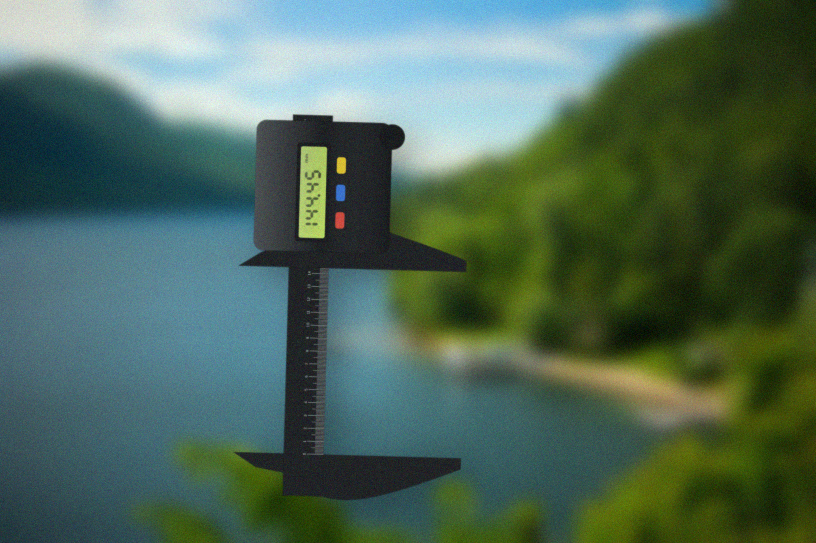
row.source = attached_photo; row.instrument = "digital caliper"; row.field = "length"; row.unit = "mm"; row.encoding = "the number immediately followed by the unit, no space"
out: 144.45mm
